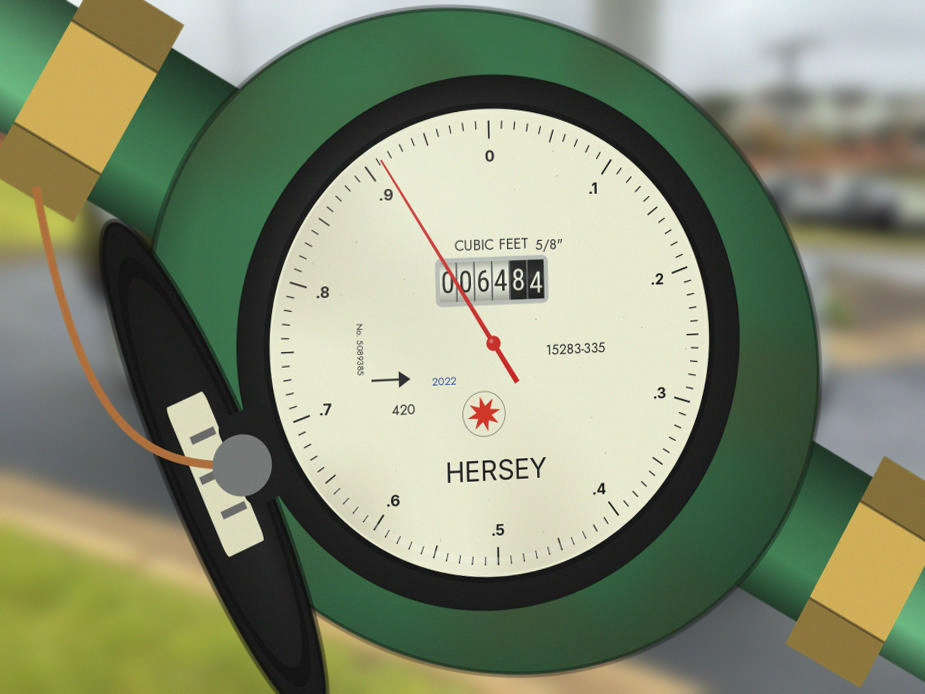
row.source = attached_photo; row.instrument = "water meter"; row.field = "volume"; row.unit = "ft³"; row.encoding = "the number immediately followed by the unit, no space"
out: 6483.91ft³
